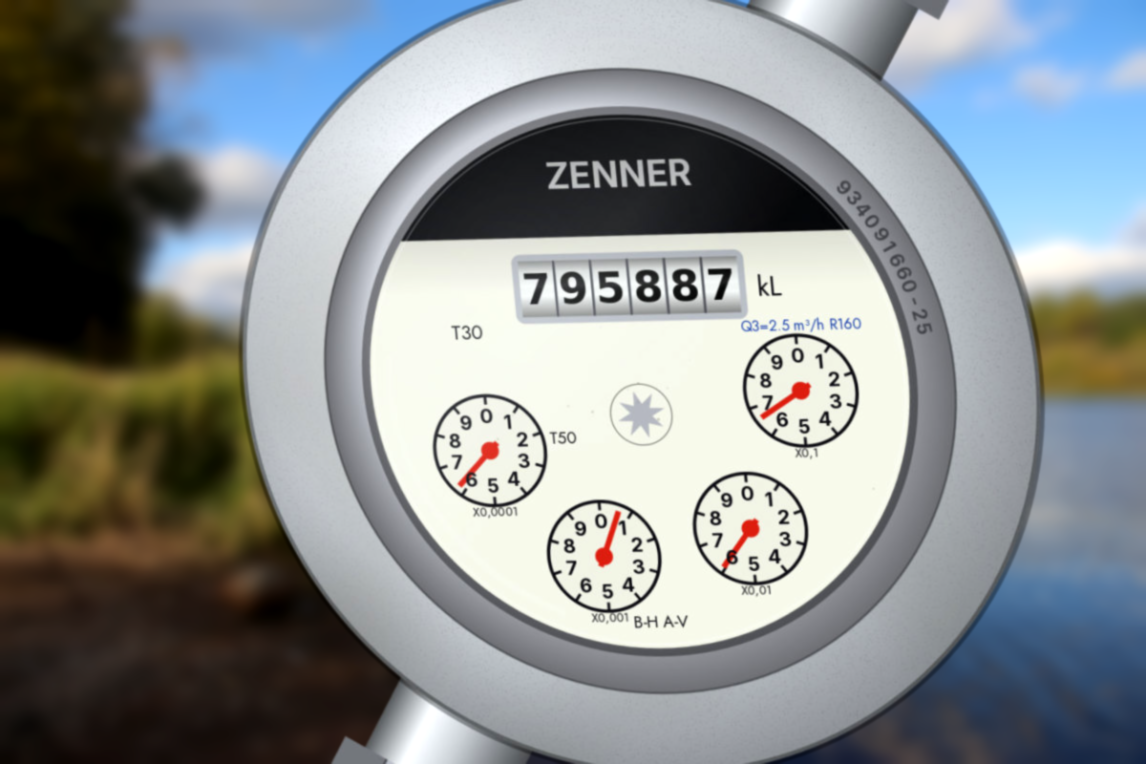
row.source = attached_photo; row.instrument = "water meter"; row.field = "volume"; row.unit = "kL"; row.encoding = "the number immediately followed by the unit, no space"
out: 795887.6606kL
